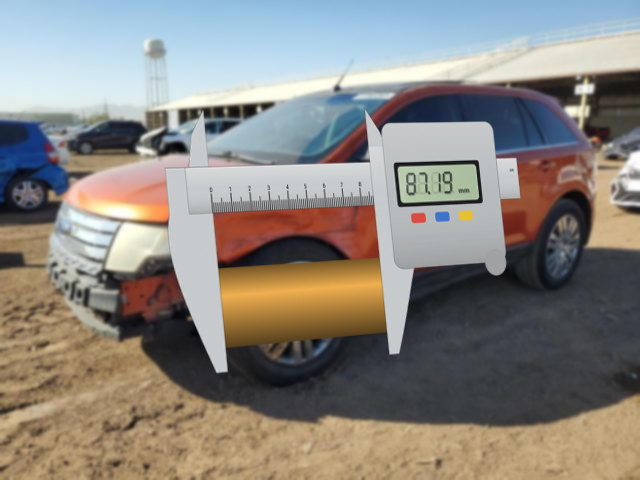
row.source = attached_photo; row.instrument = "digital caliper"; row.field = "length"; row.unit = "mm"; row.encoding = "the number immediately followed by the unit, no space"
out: 87.19mm
